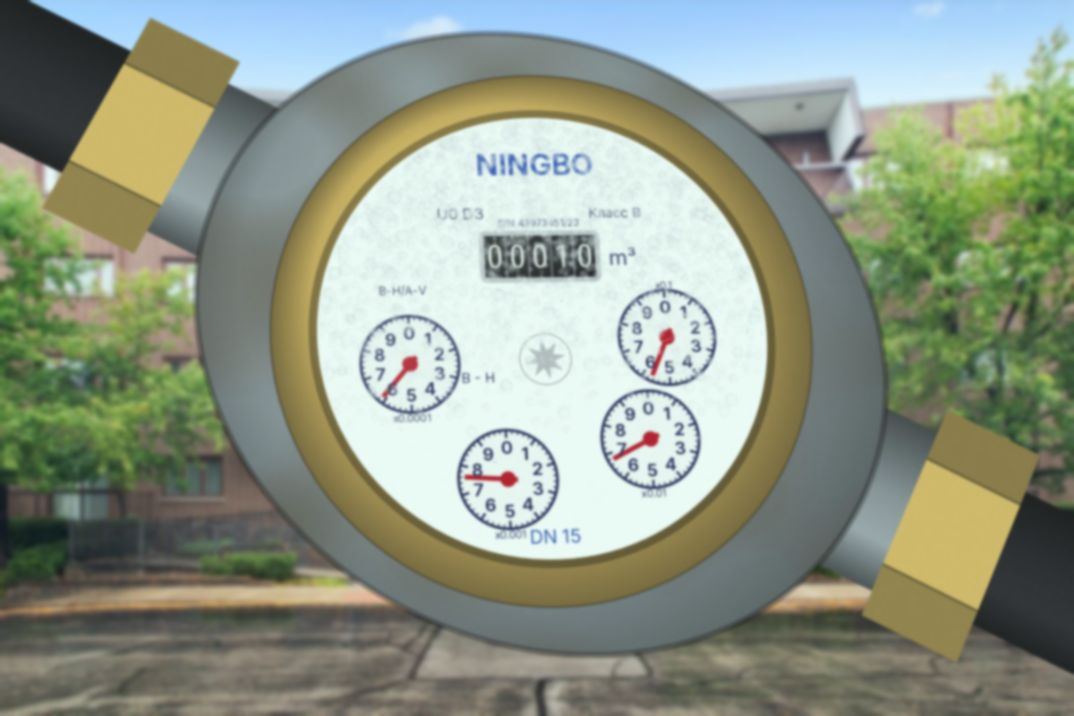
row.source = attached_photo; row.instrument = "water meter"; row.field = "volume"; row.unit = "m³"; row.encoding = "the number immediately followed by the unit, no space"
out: 10.5676m³
